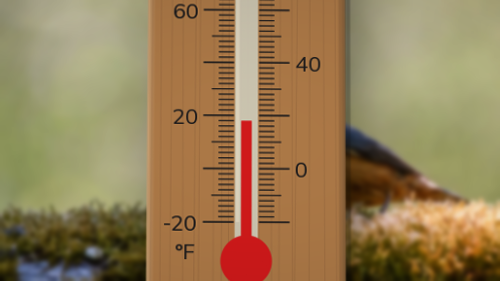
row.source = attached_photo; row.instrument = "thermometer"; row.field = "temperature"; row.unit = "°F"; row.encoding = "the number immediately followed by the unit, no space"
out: 18°F
